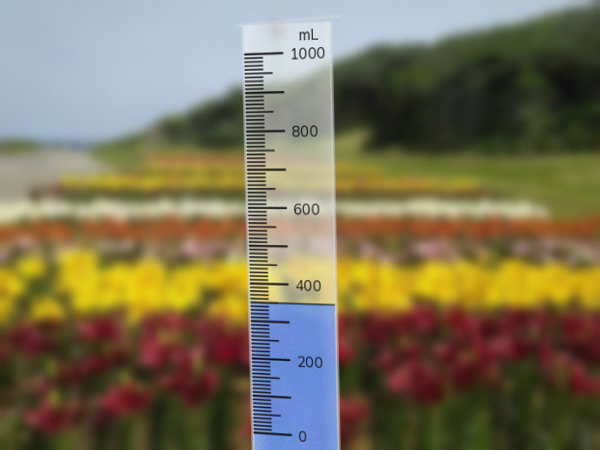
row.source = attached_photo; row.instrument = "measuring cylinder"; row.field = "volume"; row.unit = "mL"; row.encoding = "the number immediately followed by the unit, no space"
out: 350mL
